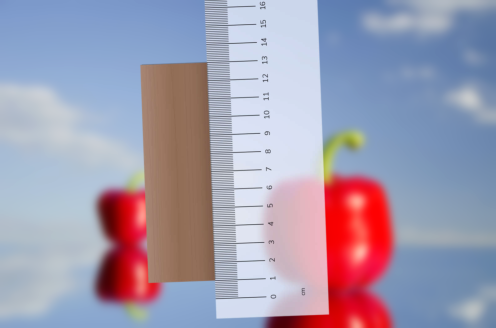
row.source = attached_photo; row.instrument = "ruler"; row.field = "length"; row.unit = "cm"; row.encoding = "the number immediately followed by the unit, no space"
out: 12cm
